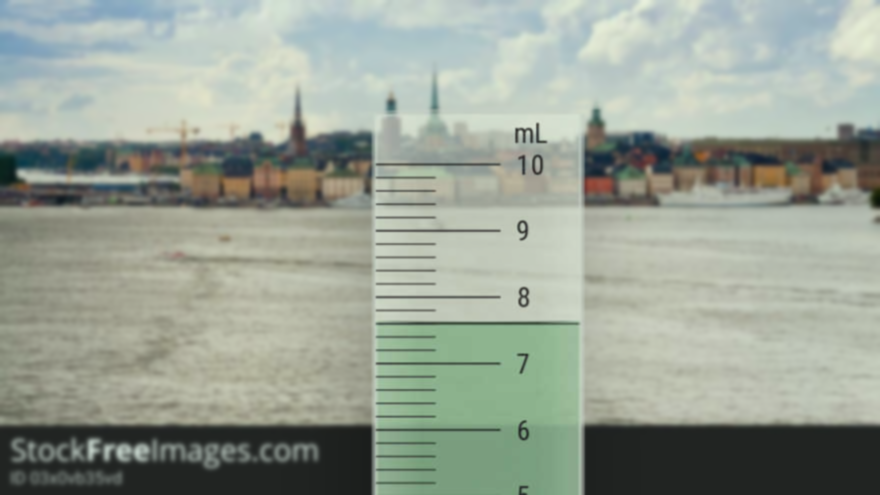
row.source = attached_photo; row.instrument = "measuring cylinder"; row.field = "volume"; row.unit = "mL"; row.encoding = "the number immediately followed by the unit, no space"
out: 7.6mL
